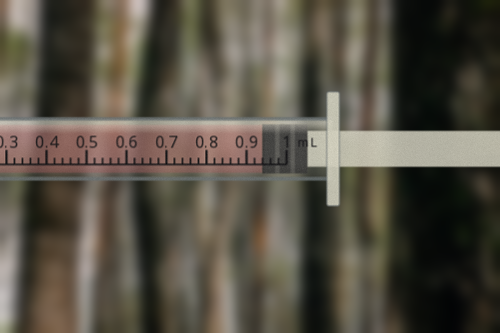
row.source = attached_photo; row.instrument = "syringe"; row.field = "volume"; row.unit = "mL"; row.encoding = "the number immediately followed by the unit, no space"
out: 0.94mL
